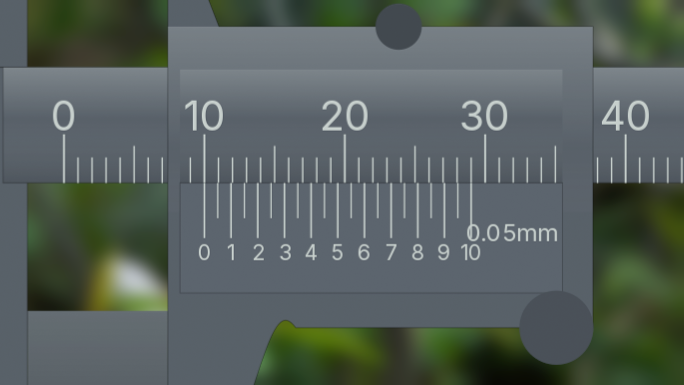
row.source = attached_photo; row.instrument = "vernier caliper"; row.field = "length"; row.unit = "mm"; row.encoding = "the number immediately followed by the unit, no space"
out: 10.0mm
